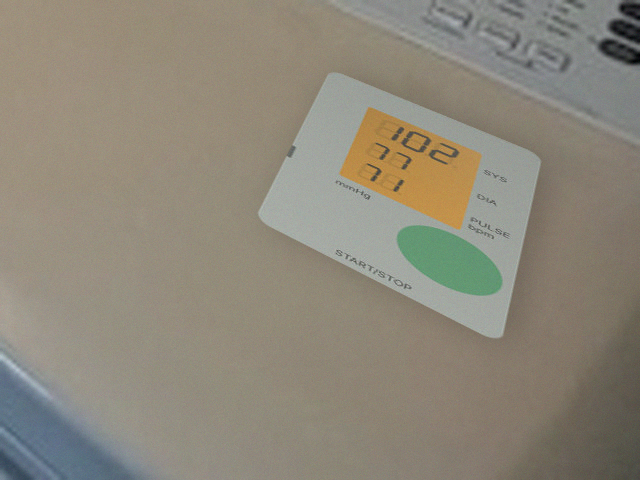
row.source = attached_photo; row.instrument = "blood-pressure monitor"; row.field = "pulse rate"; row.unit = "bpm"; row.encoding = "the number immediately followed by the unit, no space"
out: 71bpm
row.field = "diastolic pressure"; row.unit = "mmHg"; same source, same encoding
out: 77mmHg
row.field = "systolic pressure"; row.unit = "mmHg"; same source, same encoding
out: 102mmHg
